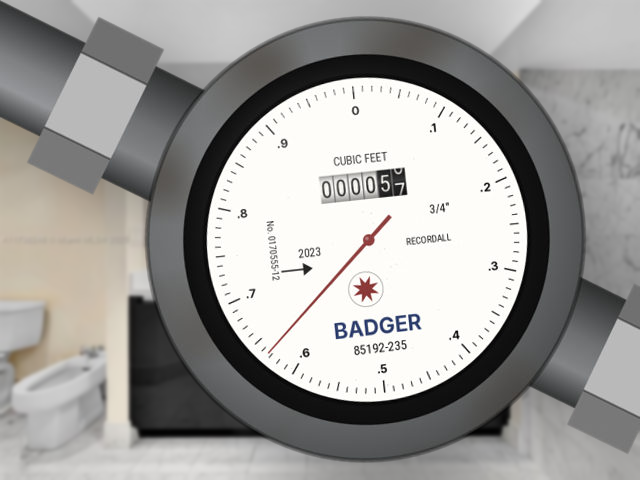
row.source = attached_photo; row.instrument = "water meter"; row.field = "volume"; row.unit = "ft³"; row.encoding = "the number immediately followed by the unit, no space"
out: 56.63ft³
